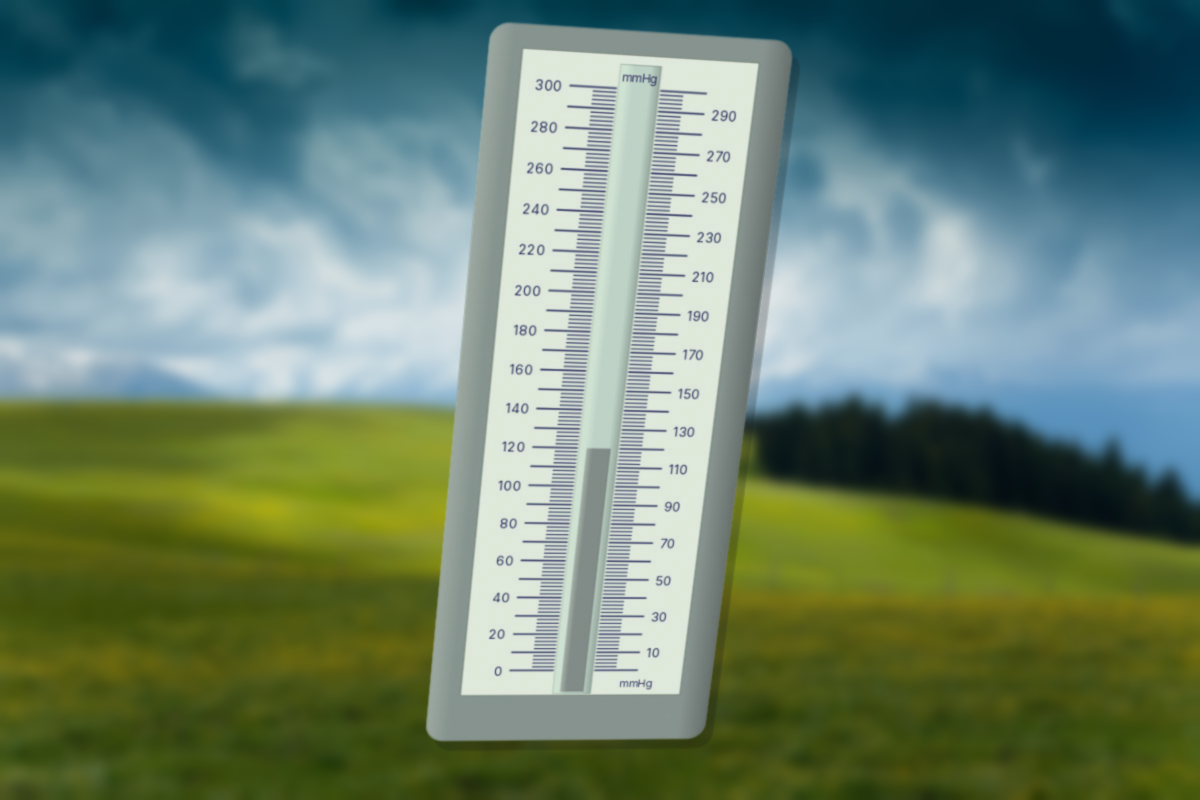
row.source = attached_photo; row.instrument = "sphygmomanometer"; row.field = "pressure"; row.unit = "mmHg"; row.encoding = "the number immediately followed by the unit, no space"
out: 120mmHg
